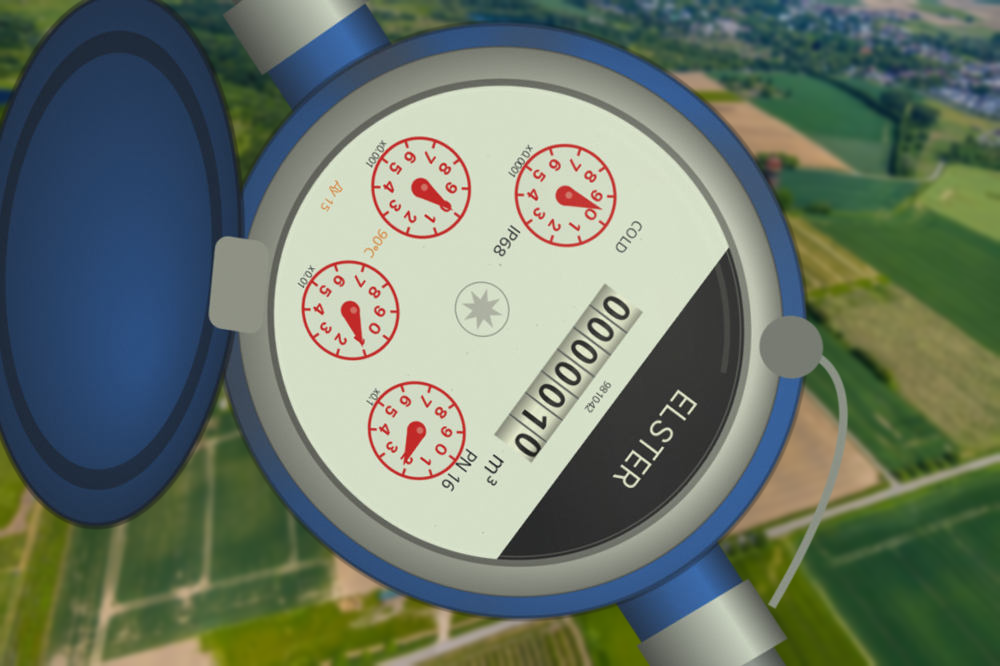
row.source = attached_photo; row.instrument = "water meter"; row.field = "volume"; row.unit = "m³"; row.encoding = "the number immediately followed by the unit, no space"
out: 10.2099m³
